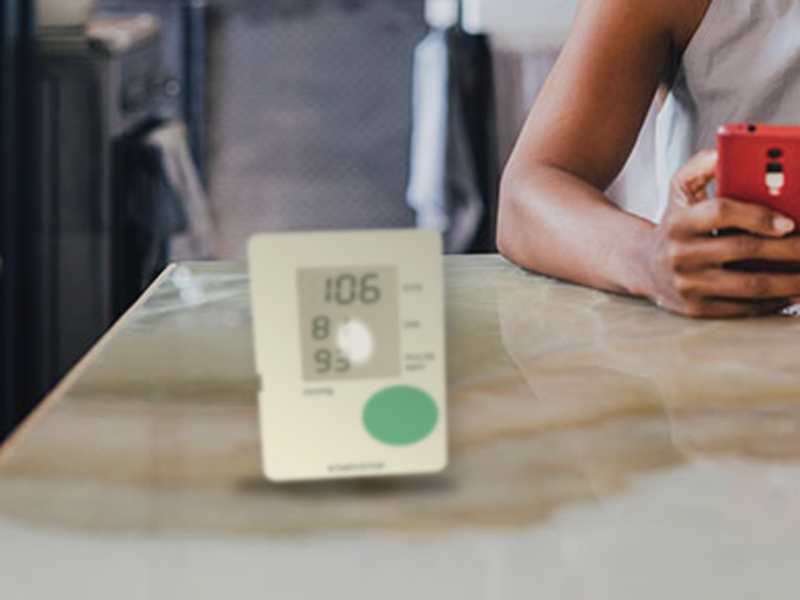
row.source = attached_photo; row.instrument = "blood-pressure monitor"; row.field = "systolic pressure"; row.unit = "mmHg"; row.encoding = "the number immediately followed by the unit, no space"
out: 106mmHg
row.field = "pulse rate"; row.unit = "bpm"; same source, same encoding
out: 93bpm
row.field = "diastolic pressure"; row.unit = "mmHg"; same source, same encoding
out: 81mmHg
